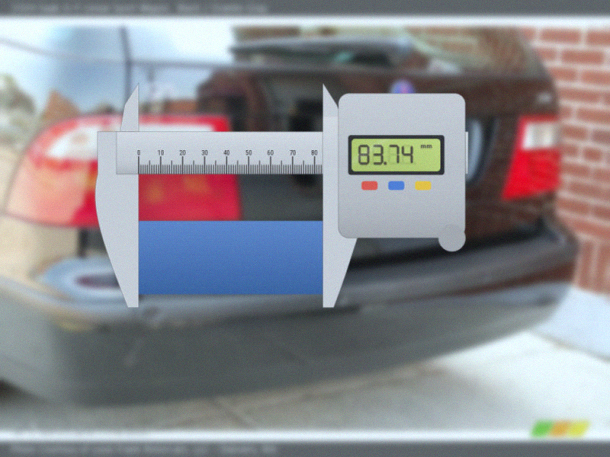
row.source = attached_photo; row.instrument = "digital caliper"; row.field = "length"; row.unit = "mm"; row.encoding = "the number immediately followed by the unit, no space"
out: 83.74mm
